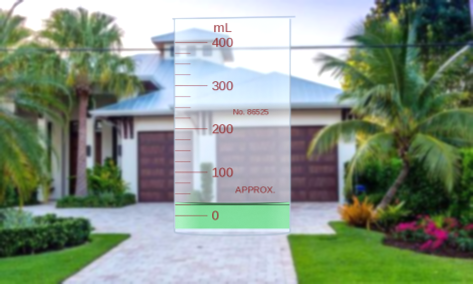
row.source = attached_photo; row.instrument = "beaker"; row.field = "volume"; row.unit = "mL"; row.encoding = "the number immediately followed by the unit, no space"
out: 25mL
